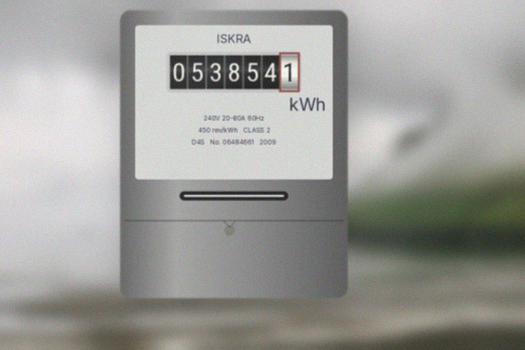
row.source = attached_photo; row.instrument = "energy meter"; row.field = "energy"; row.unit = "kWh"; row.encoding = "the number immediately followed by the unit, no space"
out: 53854.1kWh
